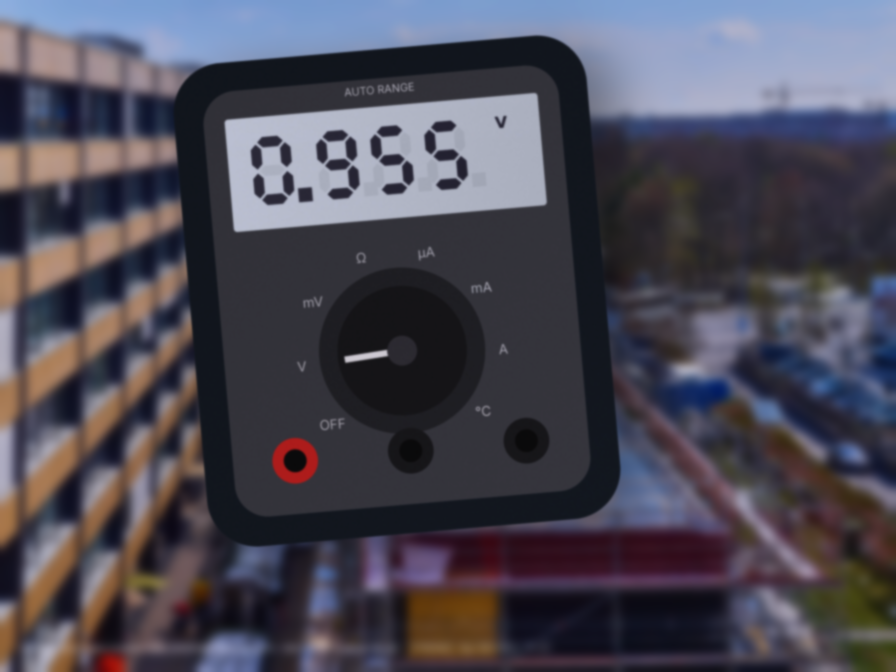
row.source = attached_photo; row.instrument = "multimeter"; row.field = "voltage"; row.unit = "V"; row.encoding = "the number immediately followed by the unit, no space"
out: 0.955V
